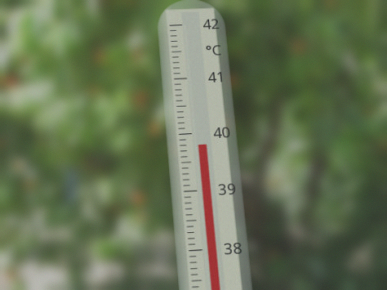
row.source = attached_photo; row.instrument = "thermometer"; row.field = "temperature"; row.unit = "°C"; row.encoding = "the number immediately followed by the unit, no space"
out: 39.8°C
